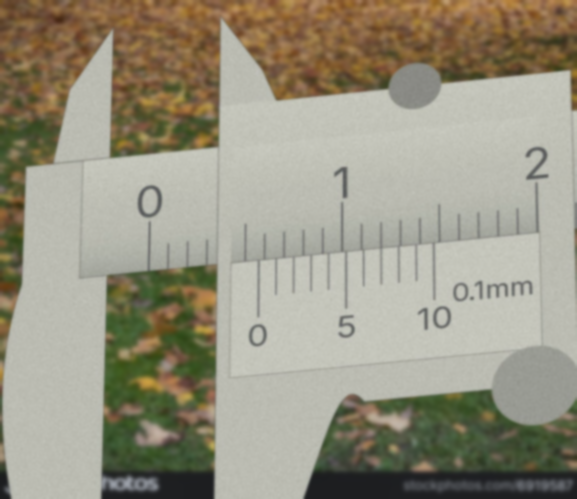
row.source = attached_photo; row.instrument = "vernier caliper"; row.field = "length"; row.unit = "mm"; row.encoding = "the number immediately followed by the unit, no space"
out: 5.7mm
